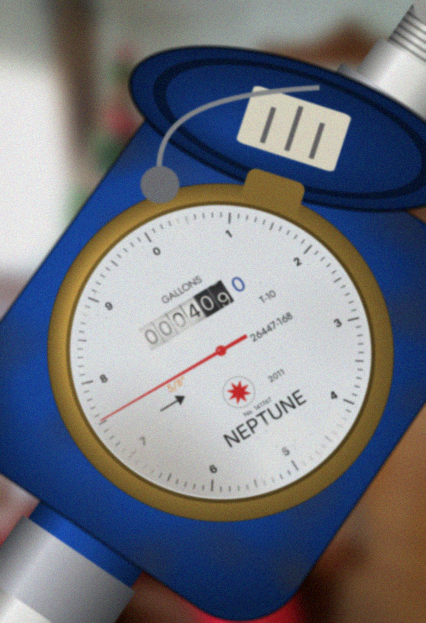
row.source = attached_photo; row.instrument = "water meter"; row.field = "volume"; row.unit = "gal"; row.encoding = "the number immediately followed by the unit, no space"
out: 4087.5gal
